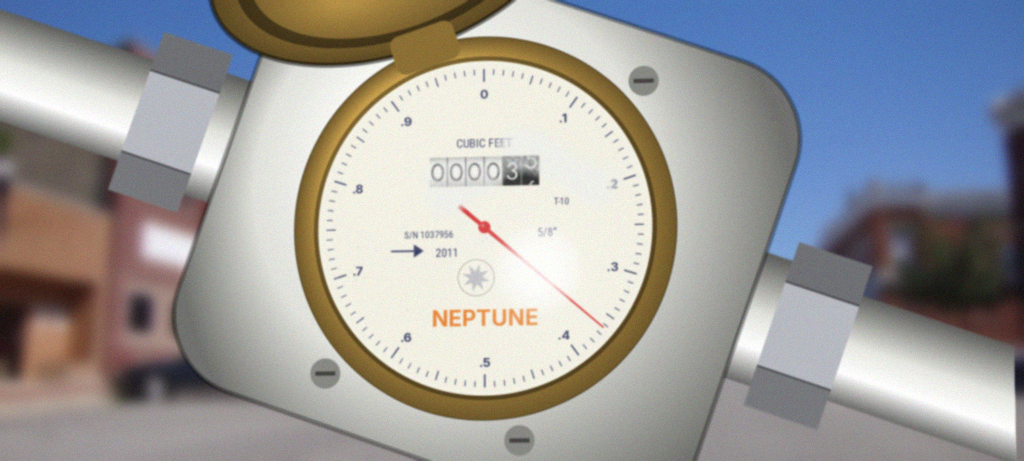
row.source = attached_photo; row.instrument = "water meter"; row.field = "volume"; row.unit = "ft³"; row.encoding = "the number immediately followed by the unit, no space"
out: 35.36ft³
